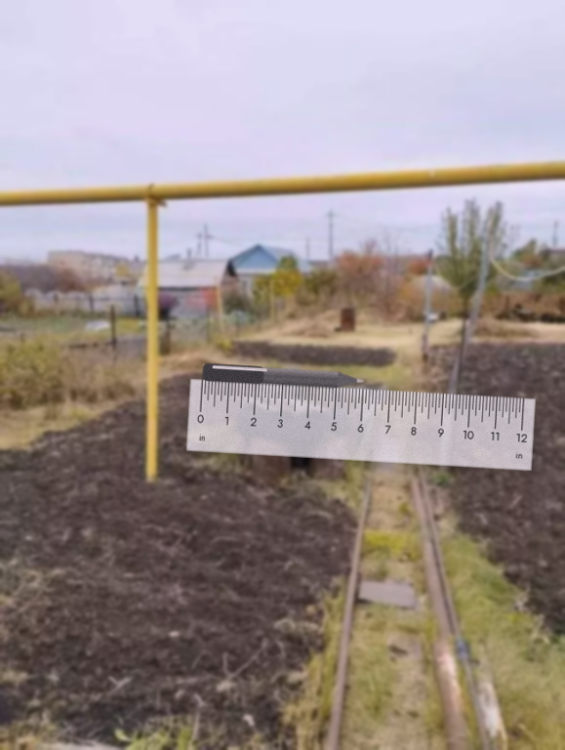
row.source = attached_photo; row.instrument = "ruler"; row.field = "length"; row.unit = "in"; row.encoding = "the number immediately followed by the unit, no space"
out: 6in
